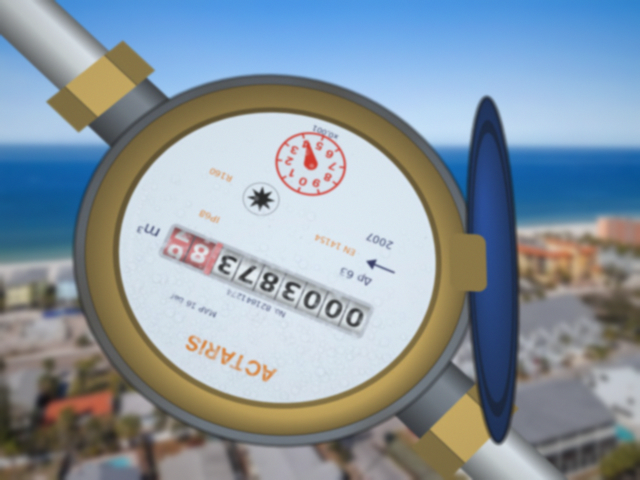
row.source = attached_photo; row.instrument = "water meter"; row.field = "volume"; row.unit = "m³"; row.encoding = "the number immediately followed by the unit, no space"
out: 3873.864m³
